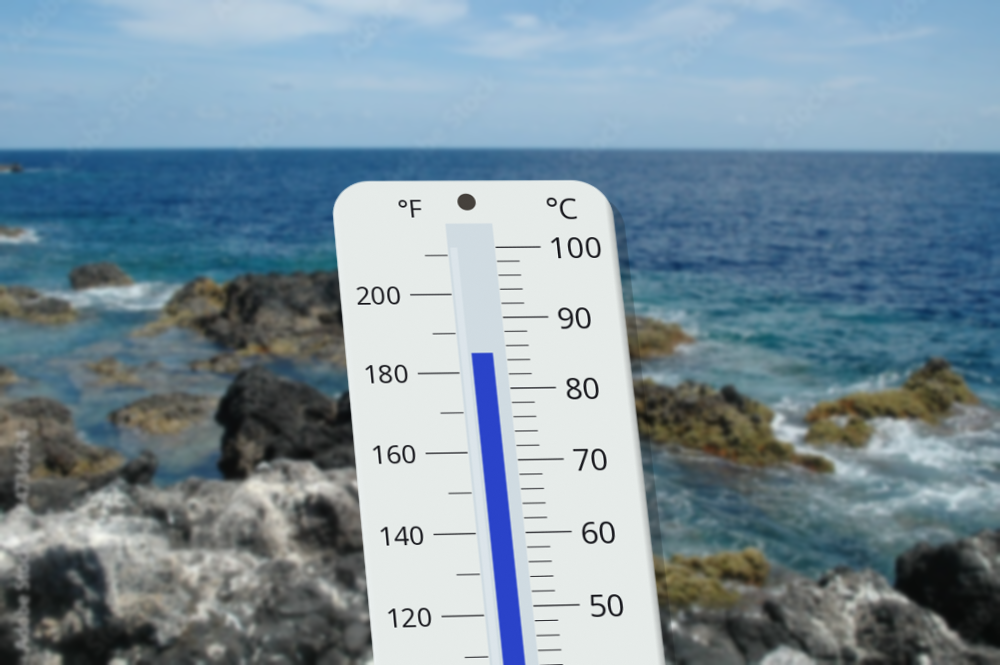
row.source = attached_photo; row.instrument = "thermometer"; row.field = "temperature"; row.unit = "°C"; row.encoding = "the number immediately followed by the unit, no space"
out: 85°C
